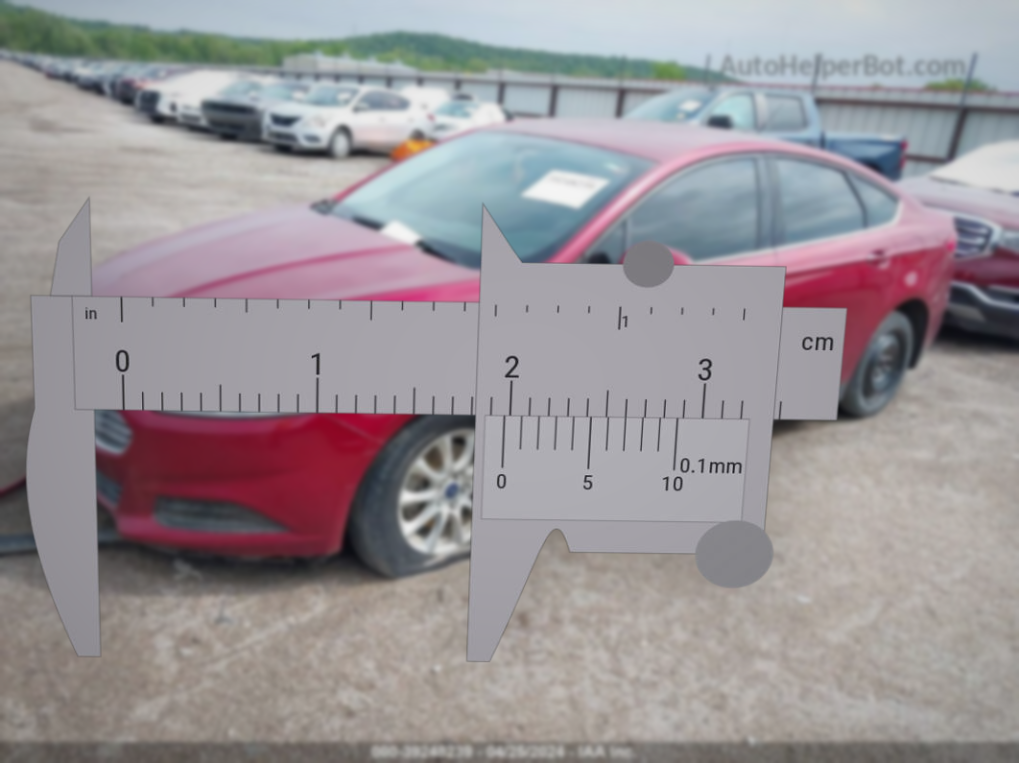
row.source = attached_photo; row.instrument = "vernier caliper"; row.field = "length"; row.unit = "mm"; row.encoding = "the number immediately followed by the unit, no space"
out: 19.7mm
